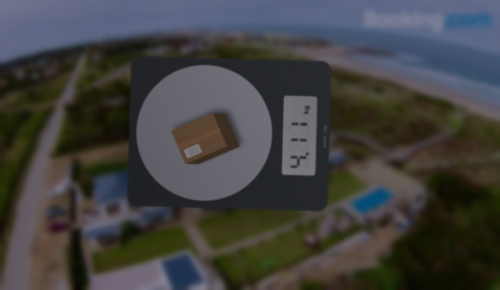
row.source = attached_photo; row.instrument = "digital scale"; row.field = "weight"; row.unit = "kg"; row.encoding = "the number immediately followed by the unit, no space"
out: 4.11kg
